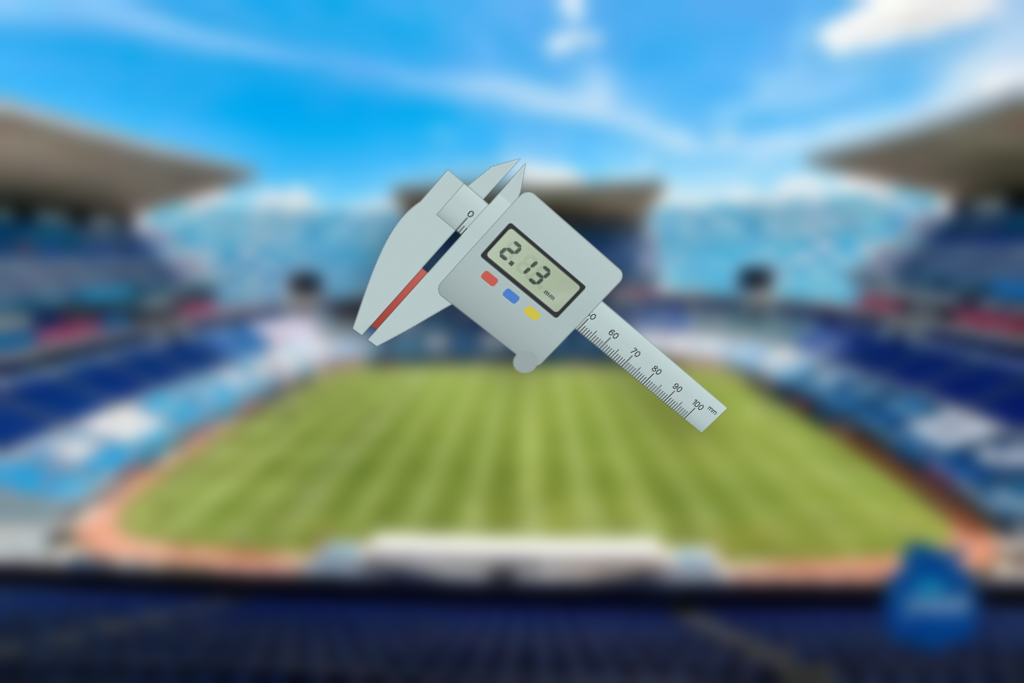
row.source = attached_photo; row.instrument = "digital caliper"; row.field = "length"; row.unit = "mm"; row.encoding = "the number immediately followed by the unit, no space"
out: 2.13mm
